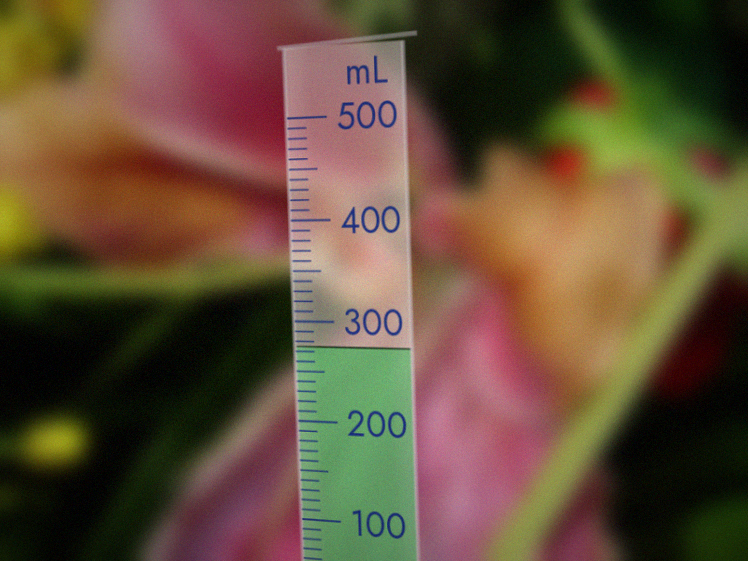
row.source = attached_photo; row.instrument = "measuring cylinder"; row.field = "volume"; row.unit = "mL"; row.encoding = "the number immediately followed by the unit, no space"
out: 275mL
